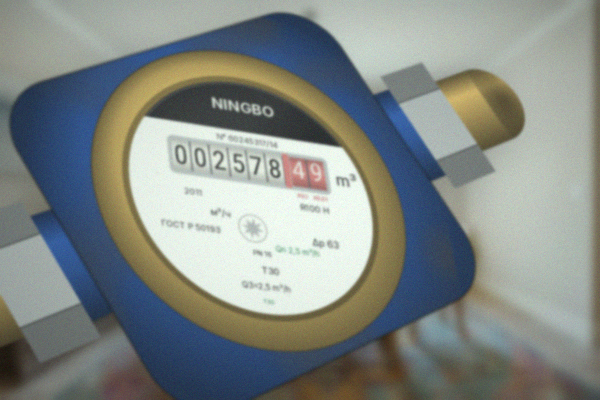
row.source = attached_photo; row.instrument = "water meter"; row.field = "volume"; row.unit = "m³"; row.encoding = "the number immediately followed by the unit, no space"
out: 2578.49m³
